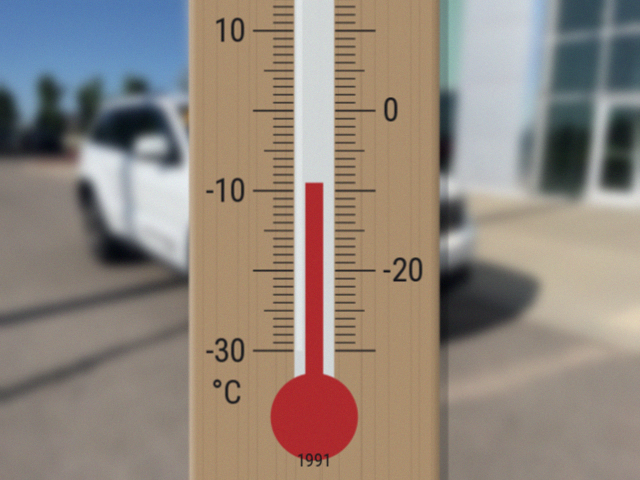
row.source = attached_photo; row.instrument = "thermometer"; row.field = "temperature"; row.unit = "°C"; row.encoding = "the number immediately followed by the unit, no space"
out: -9°C
